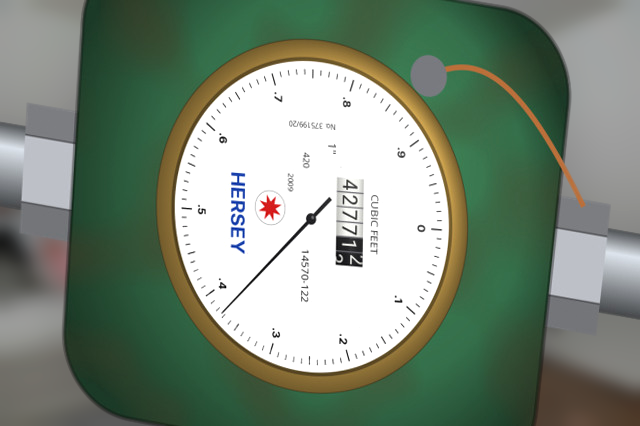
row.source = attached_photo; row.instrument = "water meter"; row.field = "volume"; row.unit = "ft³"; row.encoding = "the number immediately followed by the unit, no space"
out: 427712.37ft³
